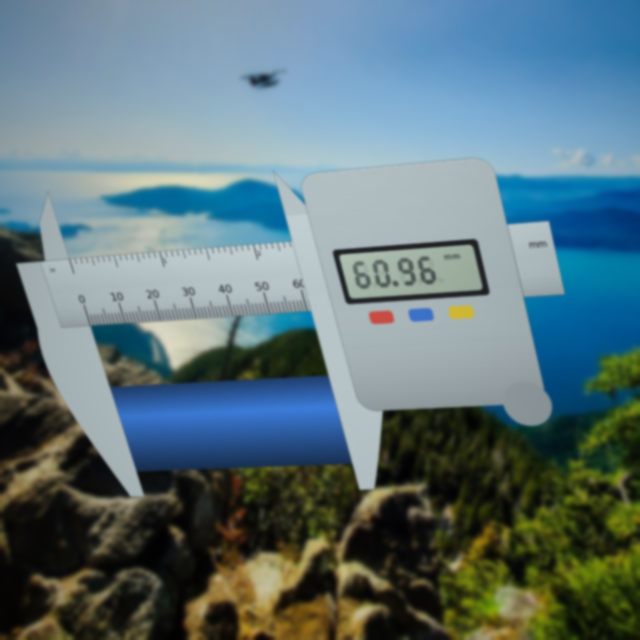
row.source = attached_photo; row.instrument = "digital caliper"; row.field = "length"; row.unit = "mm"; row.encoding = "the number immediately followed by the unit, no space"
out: 60.96mm
